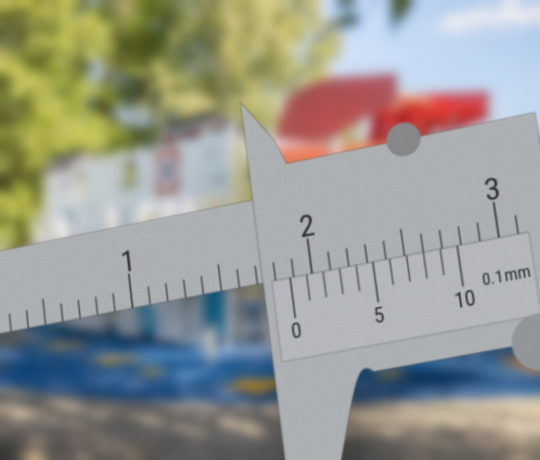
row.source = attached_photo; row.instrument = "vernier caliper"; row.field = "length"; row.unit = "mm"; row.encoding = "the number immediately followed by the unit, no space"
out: 18.8mm
